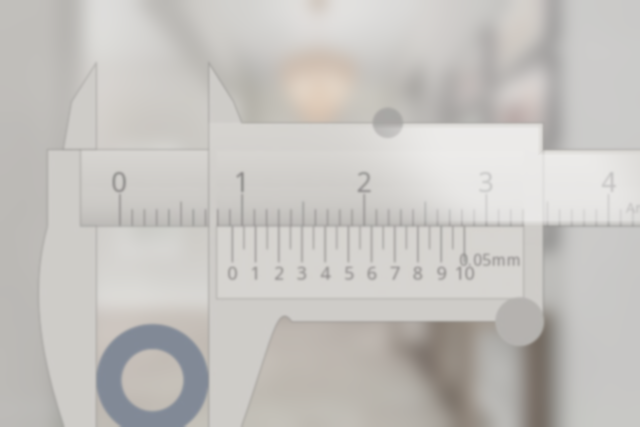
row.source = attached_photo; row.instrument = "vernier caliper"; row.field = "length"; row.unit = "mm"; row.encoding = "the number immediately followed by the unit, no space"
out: 9.2mm
